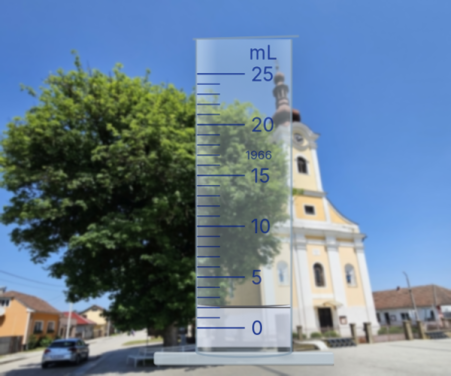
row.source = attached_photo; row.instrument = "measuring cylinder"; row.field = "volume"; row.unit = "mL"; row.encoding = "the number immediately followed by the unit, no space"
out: 2mL
